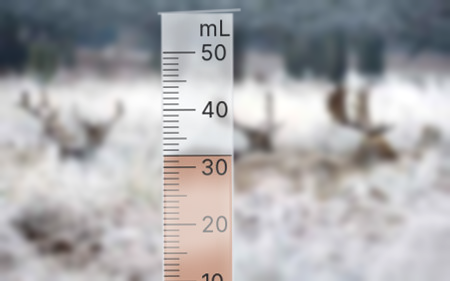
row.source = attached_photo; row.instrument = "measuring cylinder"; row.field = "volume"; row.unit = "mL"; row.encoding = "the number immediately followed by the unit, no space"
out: 32mL
